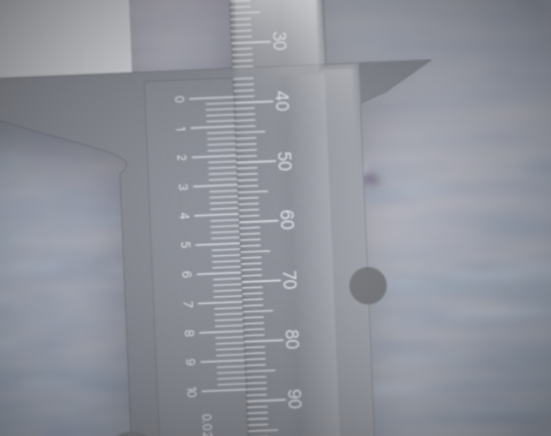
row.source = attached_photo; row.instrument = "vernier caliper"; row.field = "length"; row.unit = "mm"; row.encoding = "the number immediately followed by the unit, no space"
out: 39.0mm
